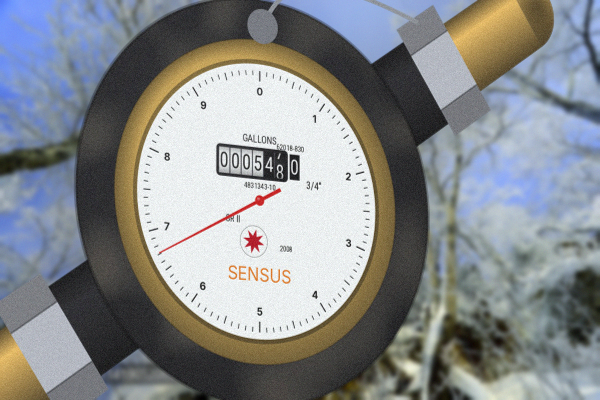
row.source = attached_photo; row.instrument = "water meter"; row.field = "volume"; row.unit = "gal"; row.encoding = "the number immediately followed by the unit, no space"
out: 5476.7gal
